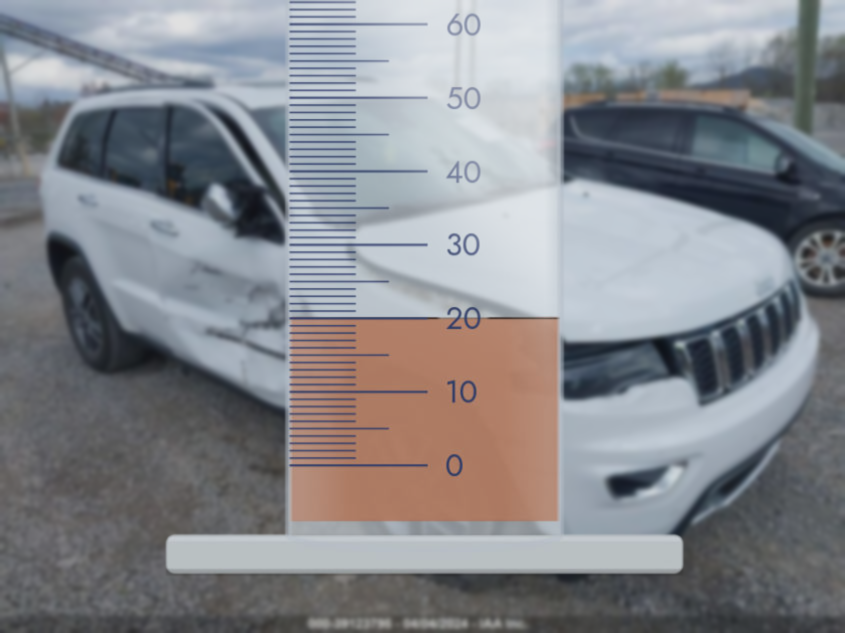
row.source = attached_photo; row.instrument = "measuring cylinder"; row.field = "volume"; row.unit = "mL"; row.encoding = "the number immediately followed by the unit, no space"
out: 20mL
